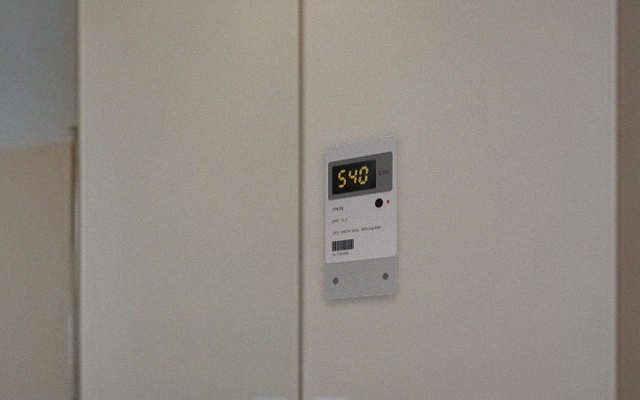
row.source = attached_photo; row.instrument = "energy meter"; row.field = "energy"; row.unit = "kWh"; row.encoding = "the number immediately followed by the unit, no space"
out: 540kWh
